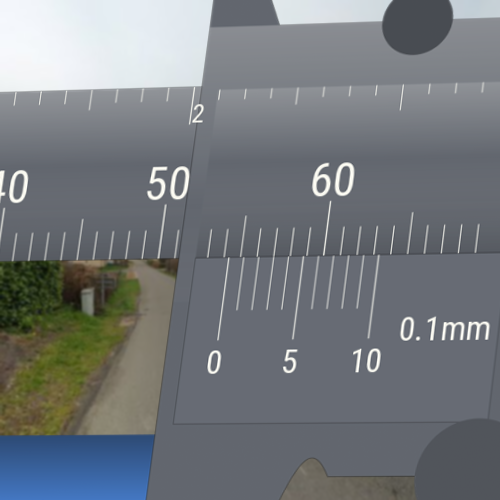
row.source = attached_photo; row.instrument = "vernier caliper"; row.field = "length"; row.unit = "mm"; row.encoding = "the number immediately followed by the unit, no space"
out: 54.3mm
